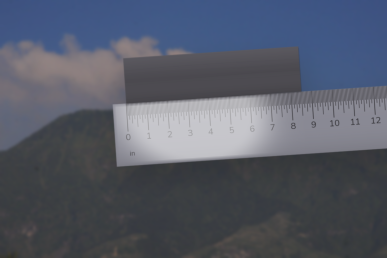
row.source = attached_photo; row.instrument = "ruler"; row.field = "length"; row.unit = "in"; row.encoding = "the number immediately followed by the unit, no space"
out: 8.5in
